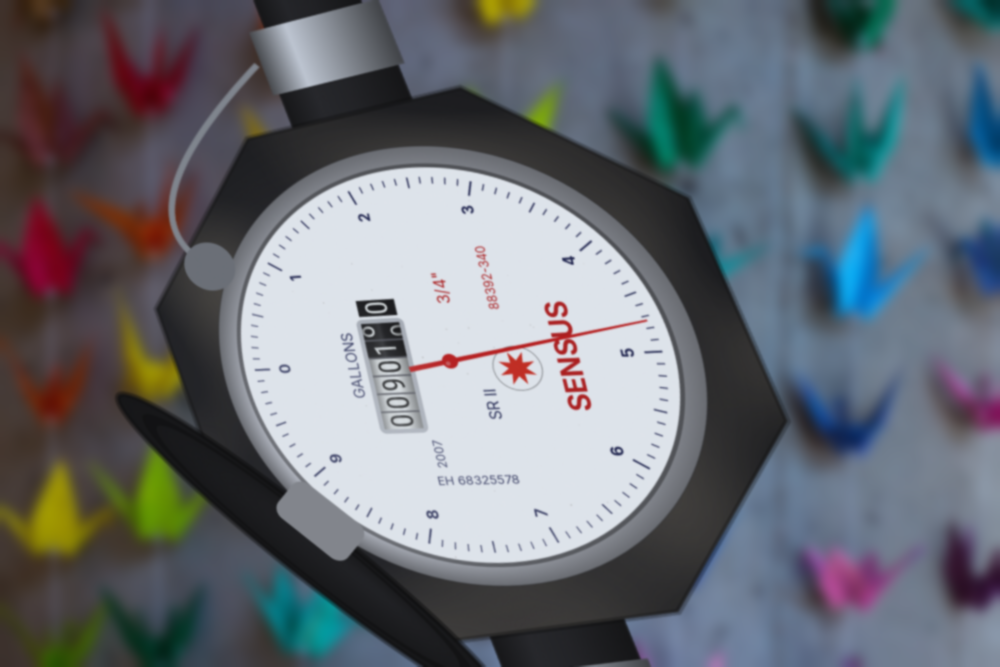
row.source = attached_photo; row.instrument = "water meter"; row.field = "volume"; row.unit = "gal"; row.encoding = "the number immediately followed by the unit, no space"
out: 90184.7gal
